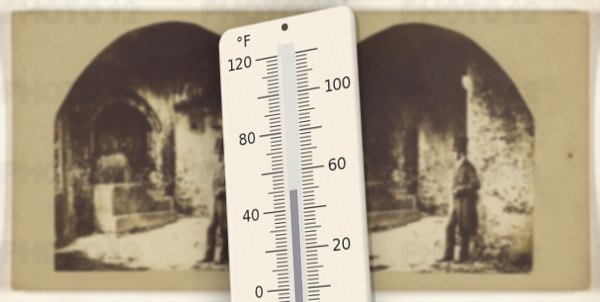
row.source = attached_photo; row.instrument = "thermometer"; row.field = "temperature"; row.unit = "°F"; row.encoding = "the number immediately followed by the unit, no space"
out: 50°F
